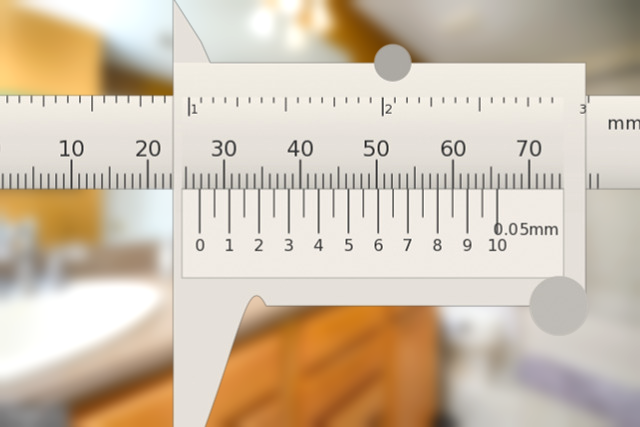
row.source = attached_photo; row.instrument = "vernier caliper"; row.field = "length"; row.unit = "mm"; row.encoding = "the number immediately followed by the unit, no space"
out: 26.8mm
